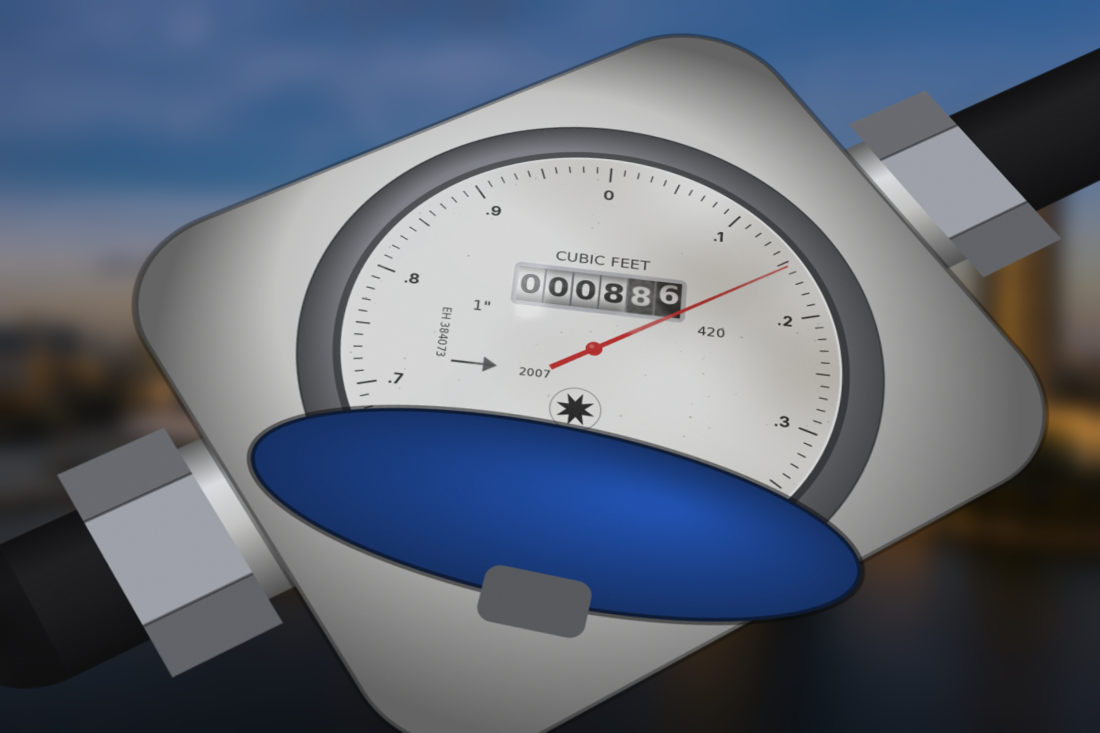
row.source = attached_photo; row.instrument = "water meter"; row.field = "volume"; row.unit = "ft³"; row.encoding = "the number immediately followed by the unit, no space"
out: 886.15ft³
